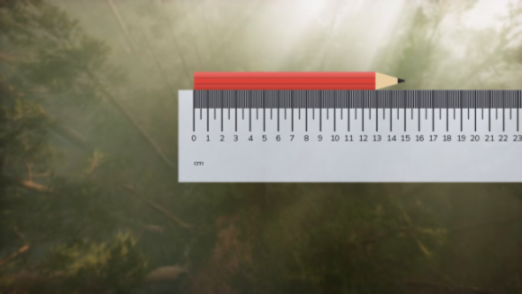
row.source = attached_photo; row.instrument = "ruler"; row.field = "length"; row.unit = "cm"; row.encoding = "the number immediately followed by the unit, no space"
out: 15cm
